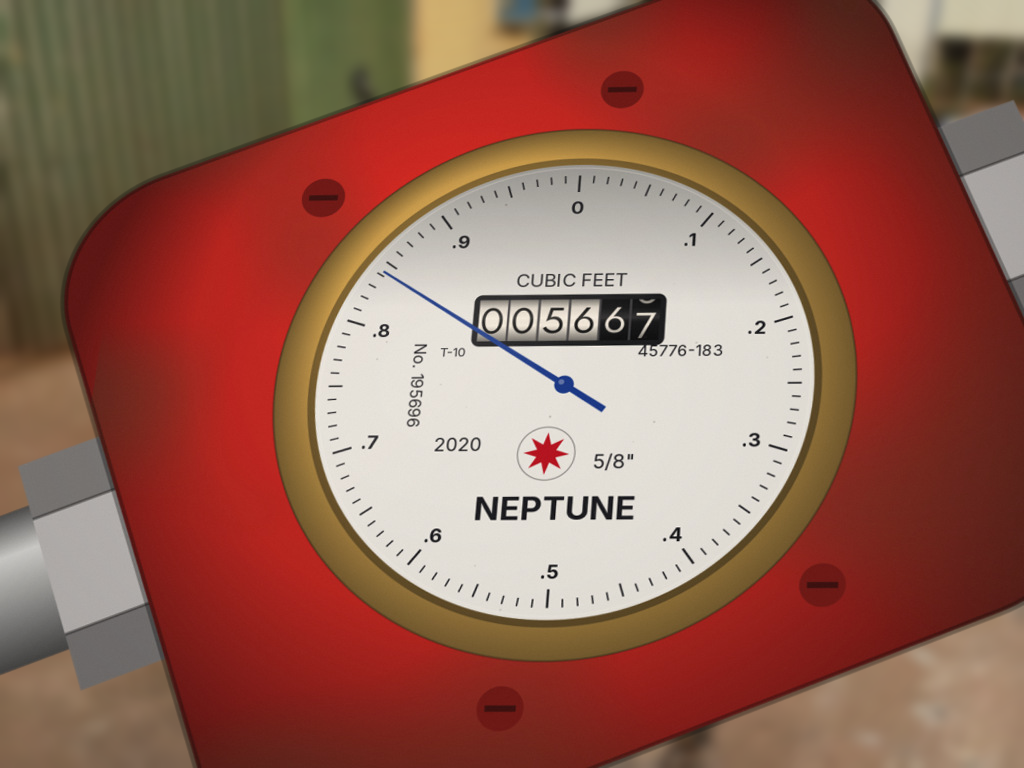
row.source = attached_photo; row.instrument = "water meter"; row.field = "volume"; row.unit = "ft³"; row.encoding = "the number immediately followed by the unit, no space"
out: 5666.84ft³
